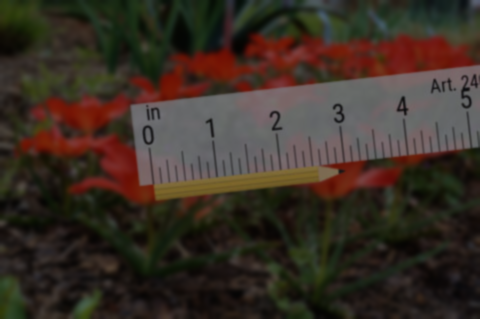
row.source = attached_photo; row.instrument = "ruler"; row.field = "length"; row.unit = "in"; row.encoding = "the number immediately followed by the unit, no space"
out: 3in
